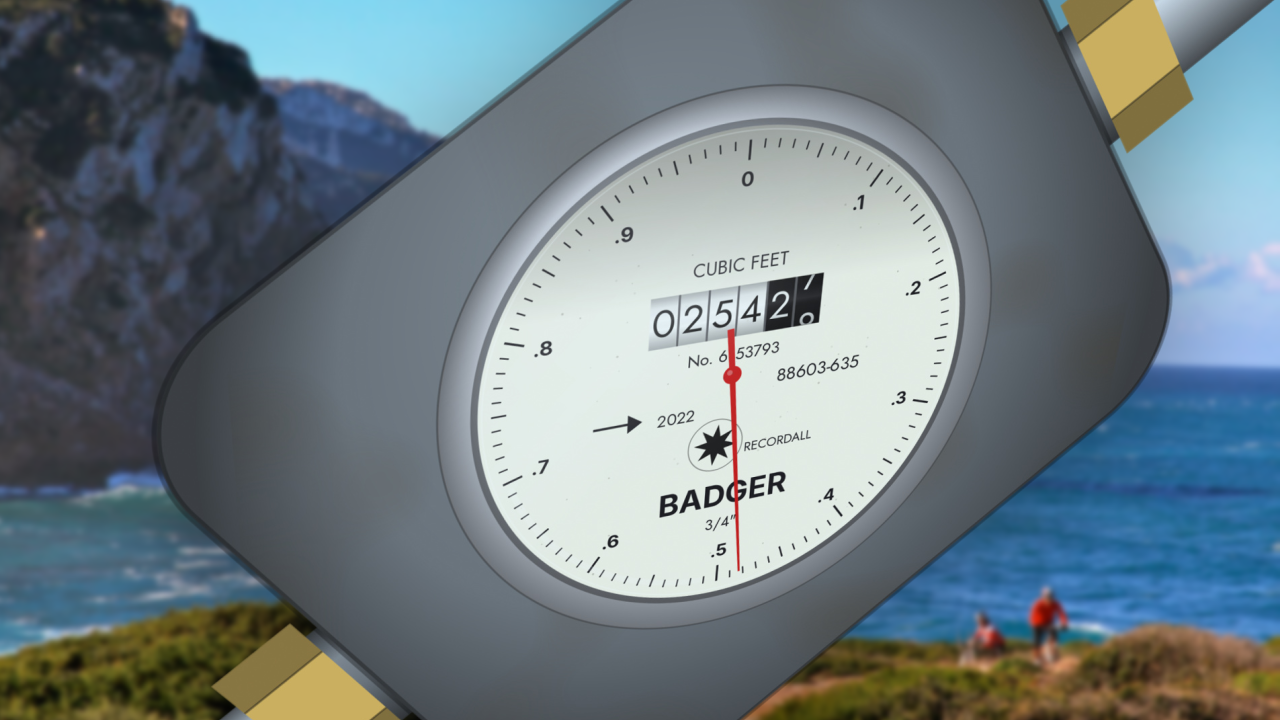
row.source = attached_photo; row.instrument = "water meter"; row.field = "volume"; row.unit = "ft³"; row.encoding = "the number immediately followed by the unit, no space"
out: 25427.48ft³
